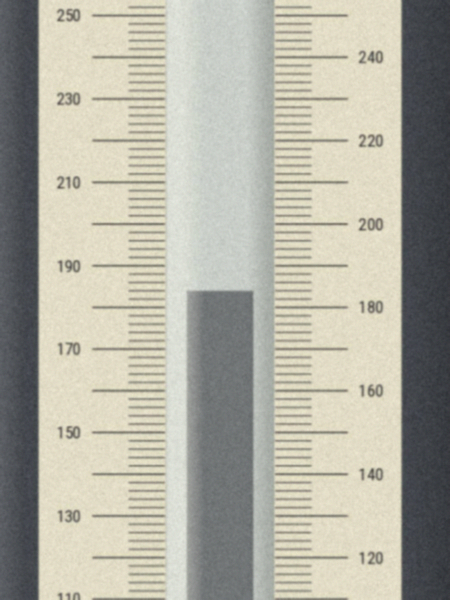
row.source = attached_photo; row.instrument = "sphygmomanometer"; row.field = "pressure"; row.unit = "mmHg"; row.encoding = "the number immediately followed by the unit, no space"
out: 184mmHg
